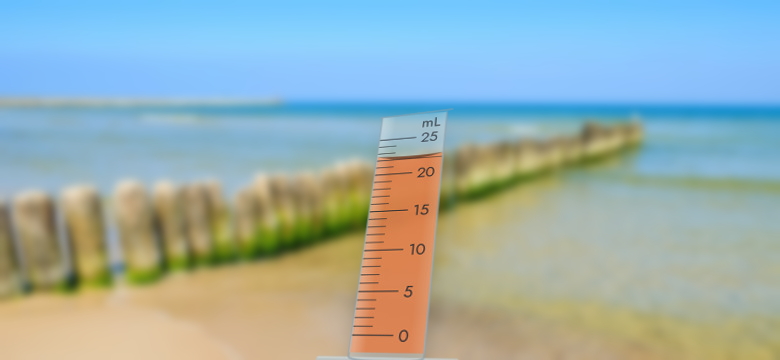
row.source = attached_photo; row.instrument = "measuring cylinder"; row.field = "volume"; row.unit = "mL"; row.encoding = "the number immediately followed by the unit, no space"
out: 22mL
